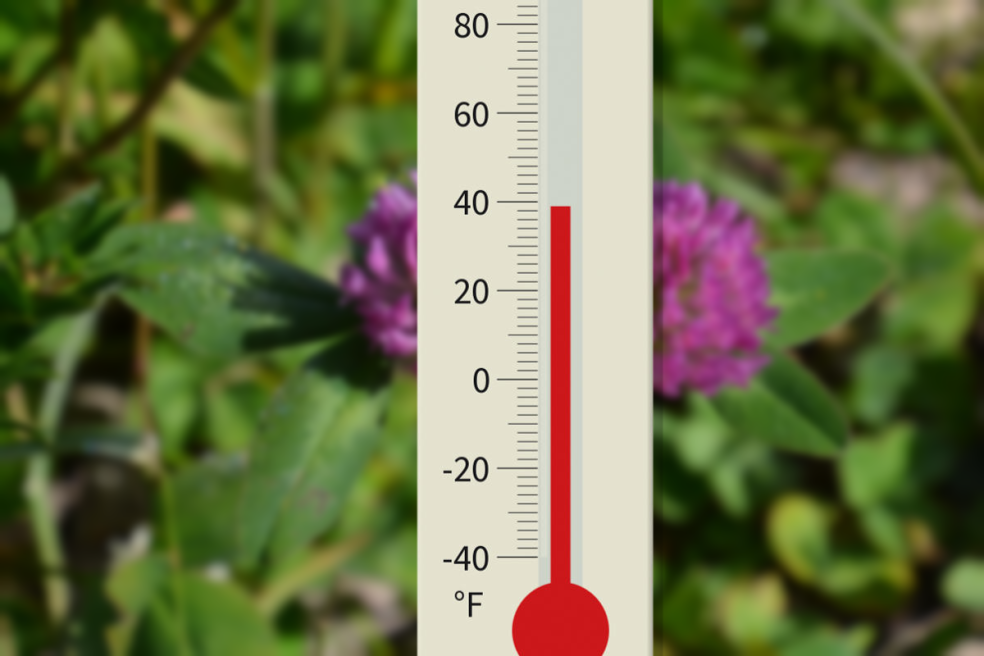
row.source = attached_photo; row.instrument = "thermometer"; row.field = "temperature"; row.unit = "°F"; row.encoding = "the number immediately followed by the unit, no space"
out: 39°F
